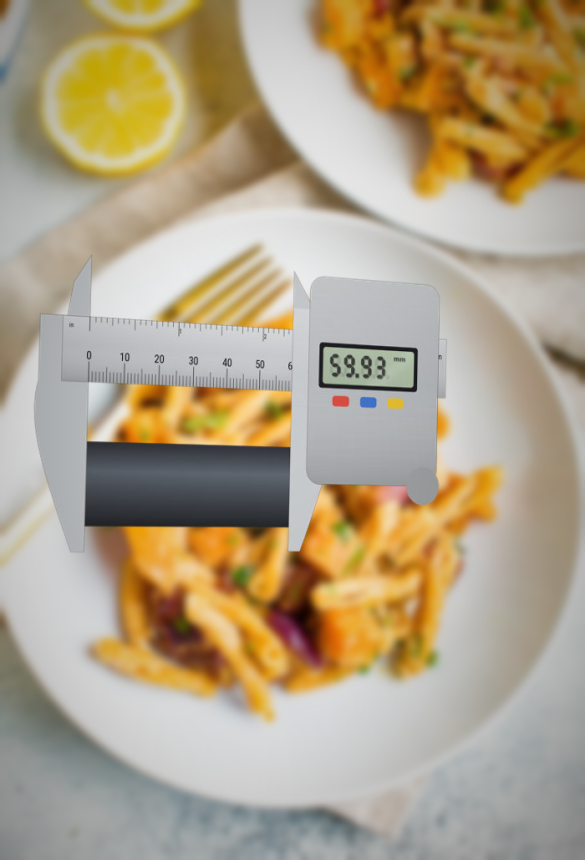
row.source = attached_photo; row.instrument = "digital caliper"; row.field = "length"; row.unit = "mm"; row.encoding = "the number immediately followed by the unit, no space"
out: 59.93mm
